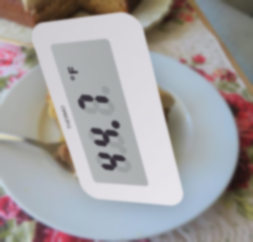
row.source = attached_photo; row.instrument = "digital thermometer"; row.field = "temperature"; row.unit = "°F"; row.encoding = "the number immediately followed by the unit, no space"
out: 44.7°F
